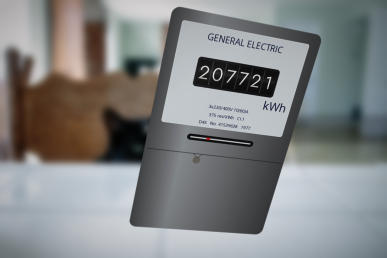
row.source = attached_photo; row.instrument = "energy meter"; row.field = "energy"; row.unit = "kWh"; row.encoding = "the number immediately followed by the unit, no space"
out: 207721kWh
